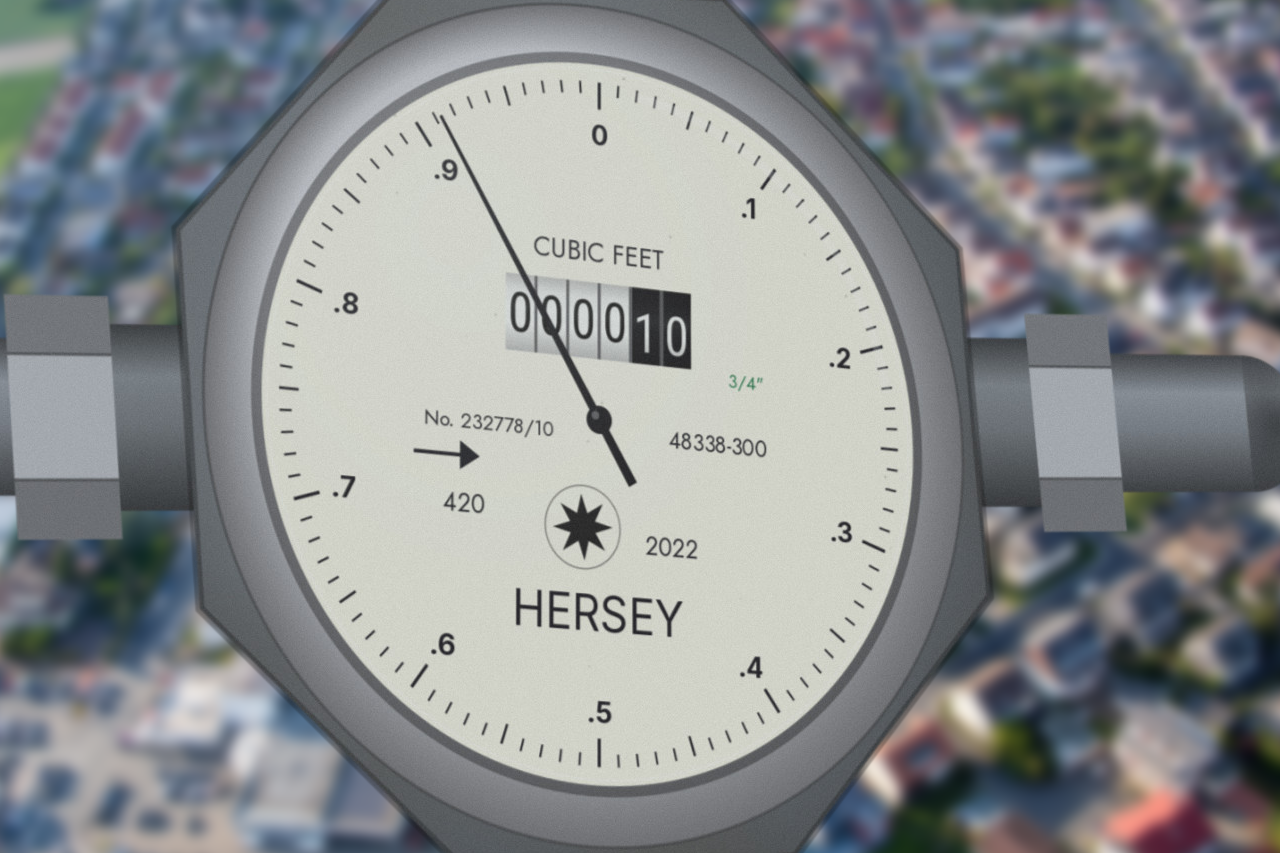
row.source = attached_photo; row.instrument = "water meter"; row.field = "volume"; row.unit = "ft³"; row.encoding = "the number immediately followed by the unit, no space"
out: 9.91ft³
